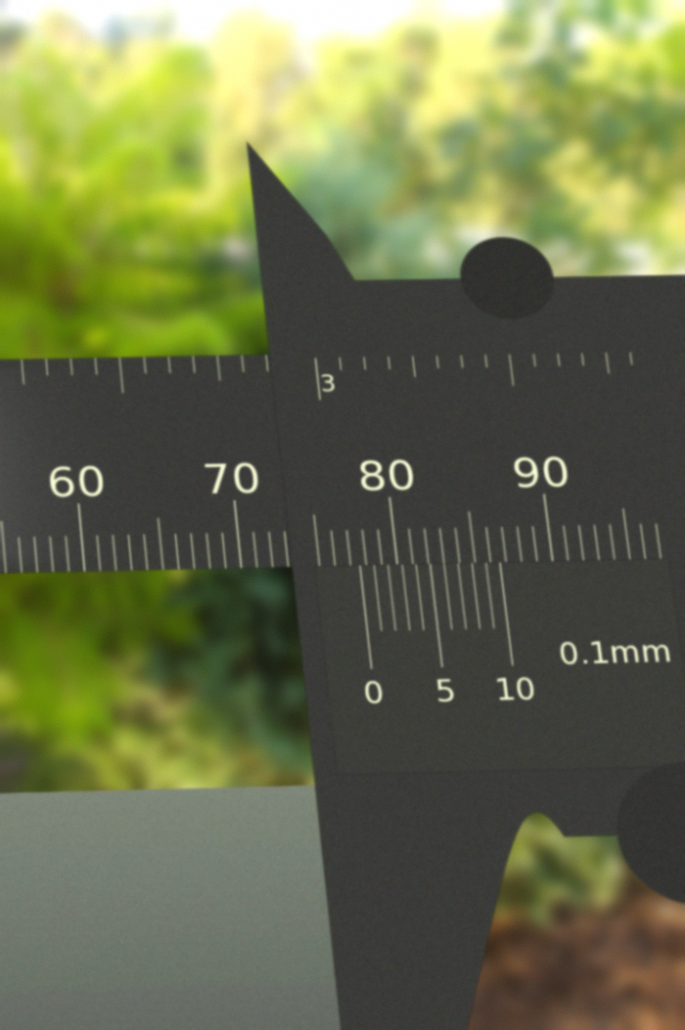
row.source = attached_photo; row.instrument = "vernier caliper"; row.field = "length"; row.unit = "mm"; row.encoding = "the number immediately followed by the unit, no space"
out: 77.6mm
